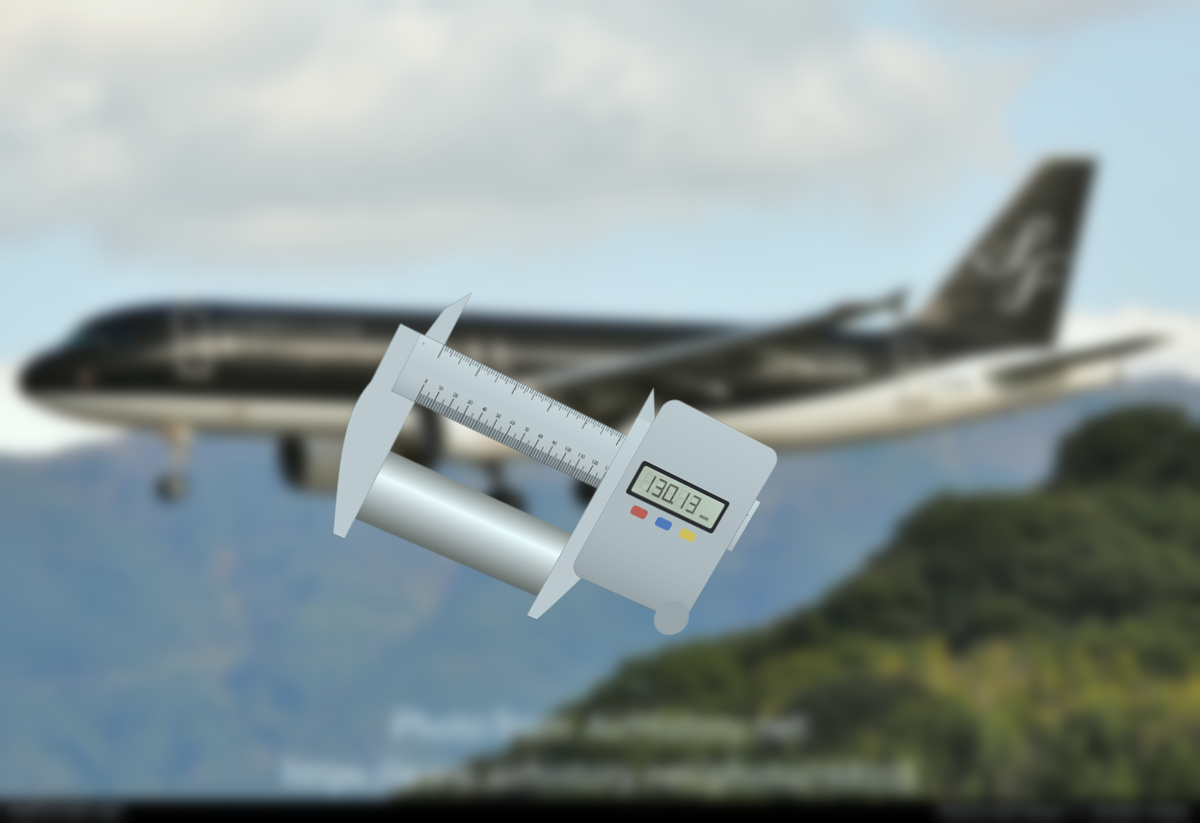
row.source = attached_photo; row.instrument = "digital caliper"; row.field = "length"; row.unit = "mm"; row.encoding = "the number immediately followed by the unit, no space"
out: 130.13mm
